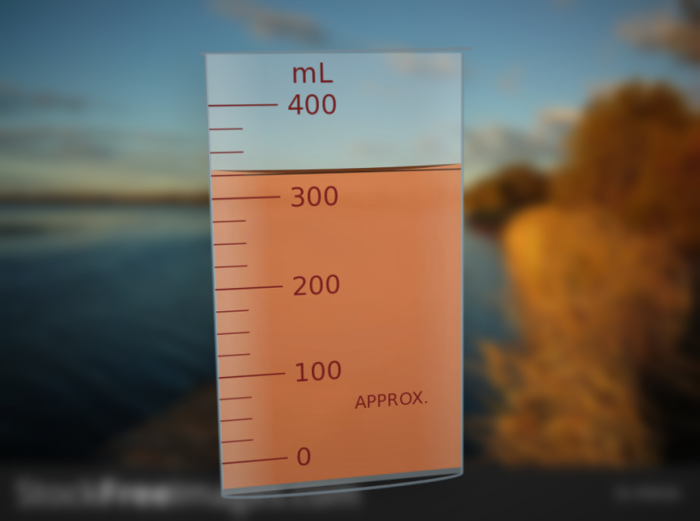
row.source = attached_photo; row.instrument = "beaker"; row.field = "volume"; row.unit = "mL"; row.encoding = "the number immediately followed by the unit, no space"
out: 325mL
